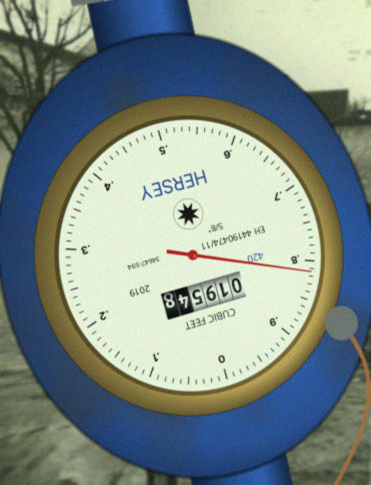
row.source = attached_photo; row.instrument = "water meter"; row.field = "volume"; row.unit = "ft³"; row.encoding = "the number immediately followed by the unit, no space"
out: 19547.81ft³
